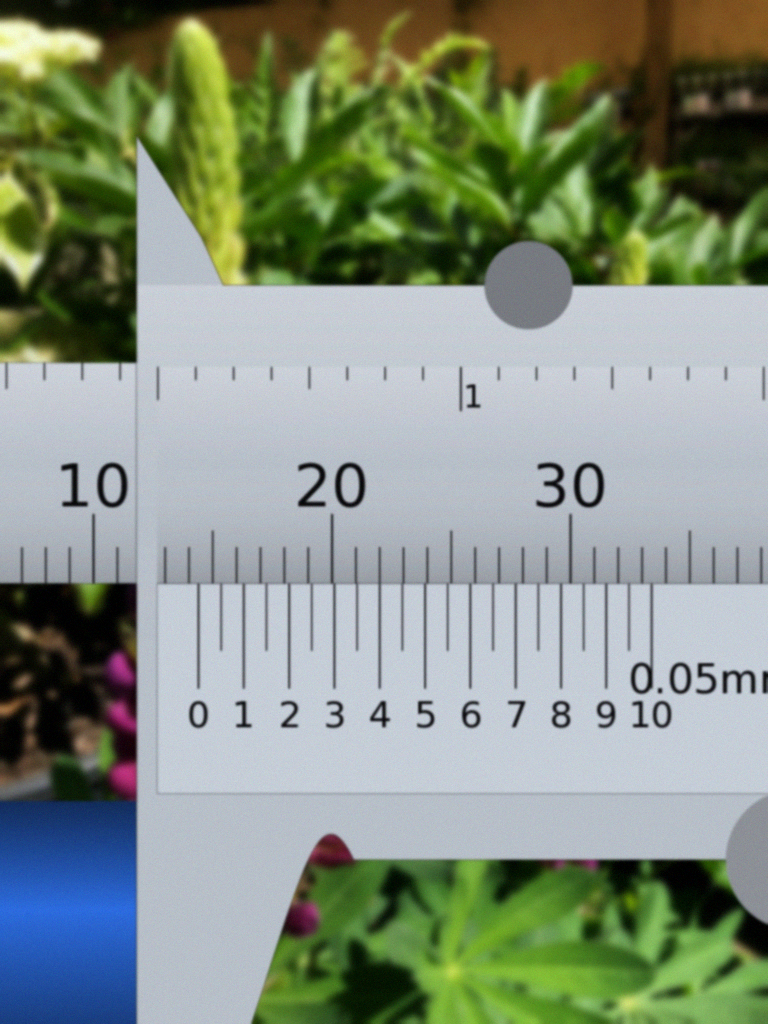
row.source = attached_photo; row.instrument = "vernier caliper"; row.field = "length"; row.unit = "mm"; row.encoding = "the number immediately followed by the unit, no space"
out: 14.4mm
